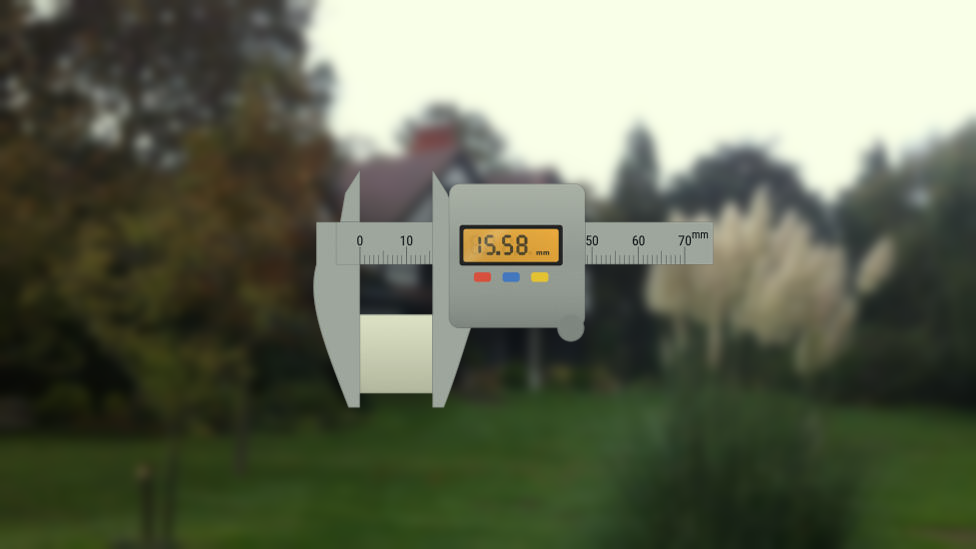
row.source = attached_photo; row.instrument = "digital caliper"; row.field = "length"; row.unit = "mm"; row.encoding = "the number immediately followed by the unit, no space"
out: 15.58mm
